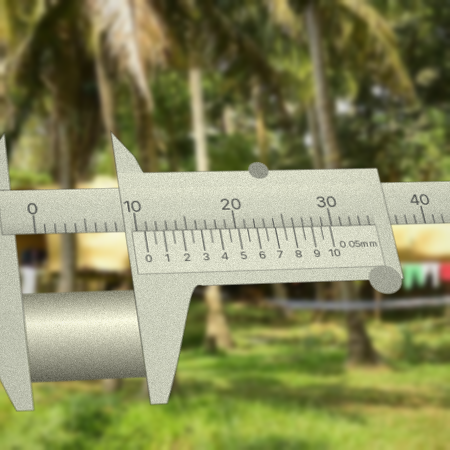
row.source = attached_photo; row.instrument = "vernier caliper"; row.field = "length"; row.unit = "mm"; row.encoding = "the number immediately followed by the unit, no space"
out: 10.8mm
